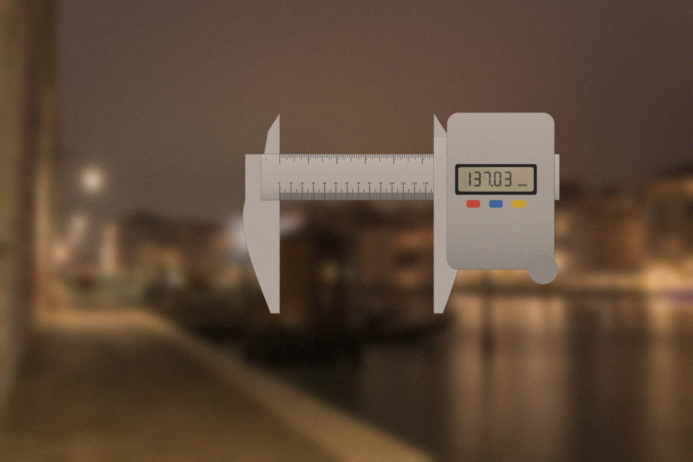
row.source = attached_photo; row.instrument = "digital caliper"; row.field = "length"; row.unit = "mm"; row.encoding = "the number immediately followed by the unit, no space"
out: 137.03mm
